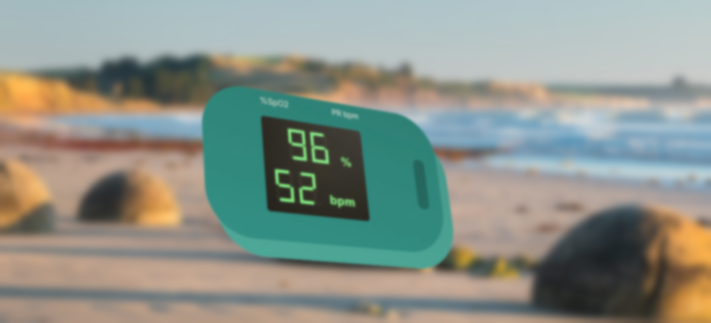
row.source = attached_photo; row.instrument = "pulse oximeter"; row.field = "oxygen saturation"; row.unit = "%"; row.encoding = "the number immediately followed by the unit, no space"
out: 96%
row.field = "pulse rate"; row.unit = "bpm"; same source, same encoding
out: 52bpm
